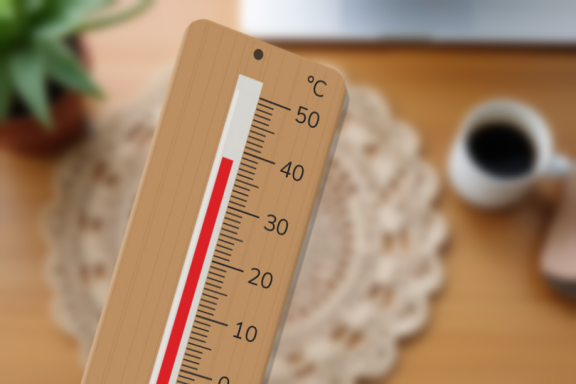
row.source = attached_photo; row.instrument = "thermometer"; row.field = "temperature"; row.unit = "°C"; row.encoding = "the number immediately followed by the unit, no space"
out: 38°C
